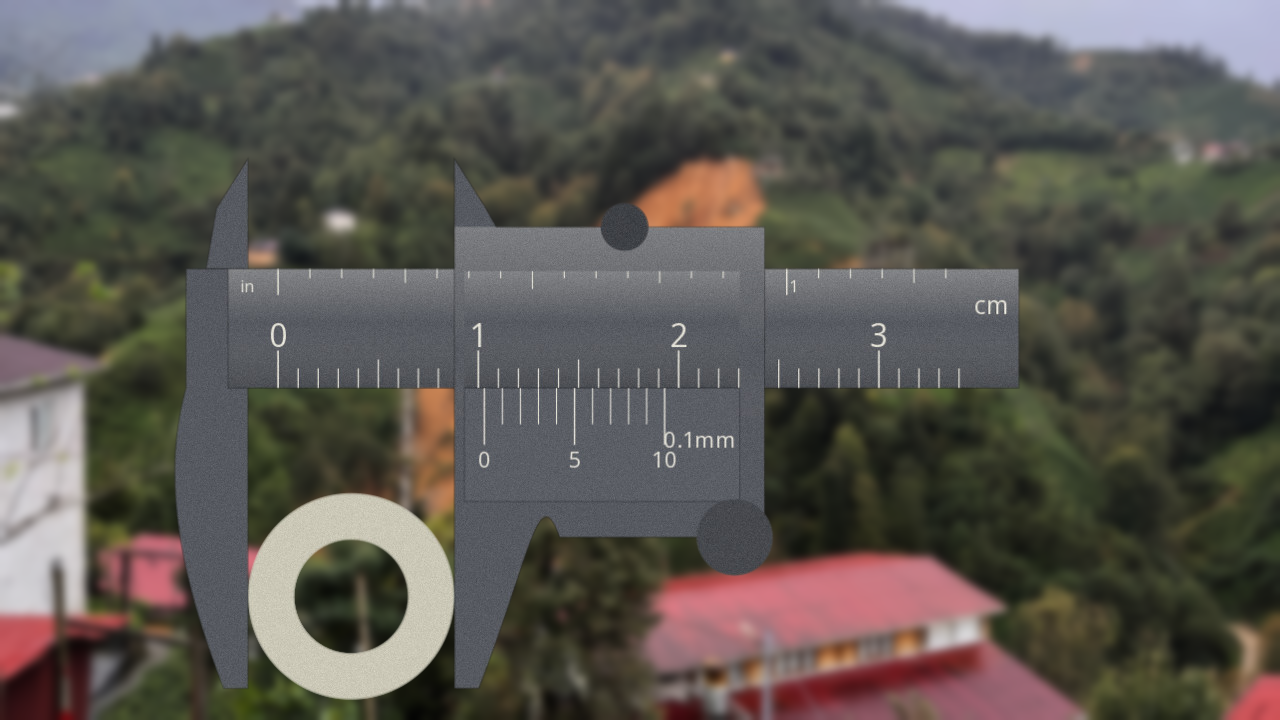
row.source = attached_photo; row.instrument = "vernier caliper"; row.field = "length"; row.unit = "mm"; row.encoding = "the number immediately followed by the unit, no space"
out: 10.3mm
